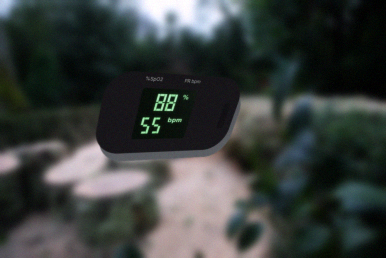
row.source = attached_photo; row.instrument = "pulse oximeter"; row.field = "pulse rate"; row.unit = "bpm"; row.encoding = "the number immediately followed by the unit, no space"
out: 55bpm
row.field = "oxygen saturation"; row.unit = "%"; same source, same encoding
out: 88%
